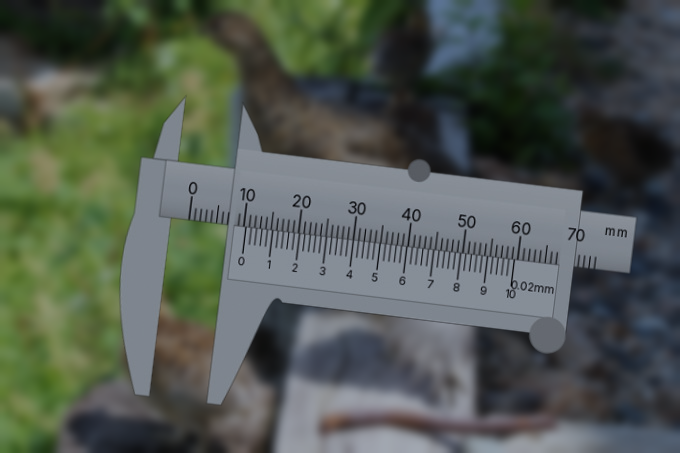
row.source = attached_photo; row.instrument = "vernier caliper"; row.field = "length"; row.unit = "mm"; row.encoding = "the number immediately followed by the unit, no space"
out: 10.4mm
